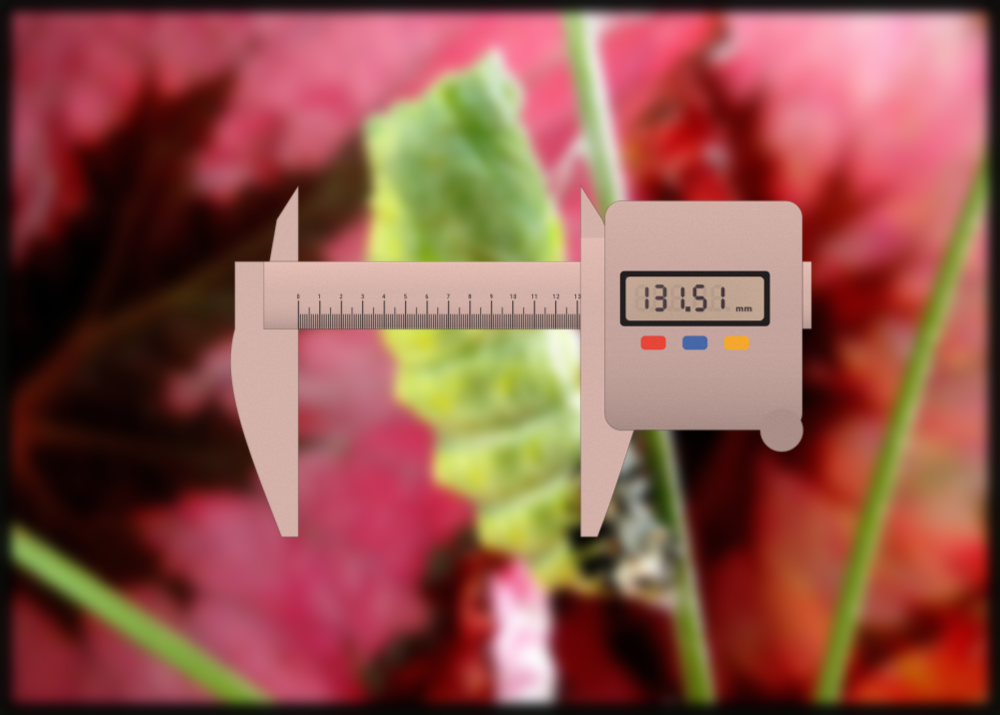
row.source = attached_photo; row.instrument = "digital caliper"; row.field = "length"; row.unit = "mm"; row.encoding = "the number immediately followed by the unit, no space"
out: 131.51mm
